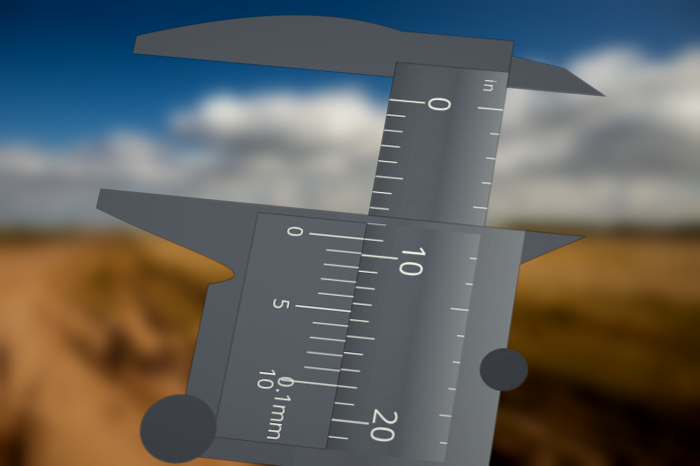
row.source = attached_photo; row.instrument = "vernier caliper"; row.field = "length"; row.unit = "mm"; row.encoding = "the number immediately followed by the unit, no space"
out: 9.0mm
